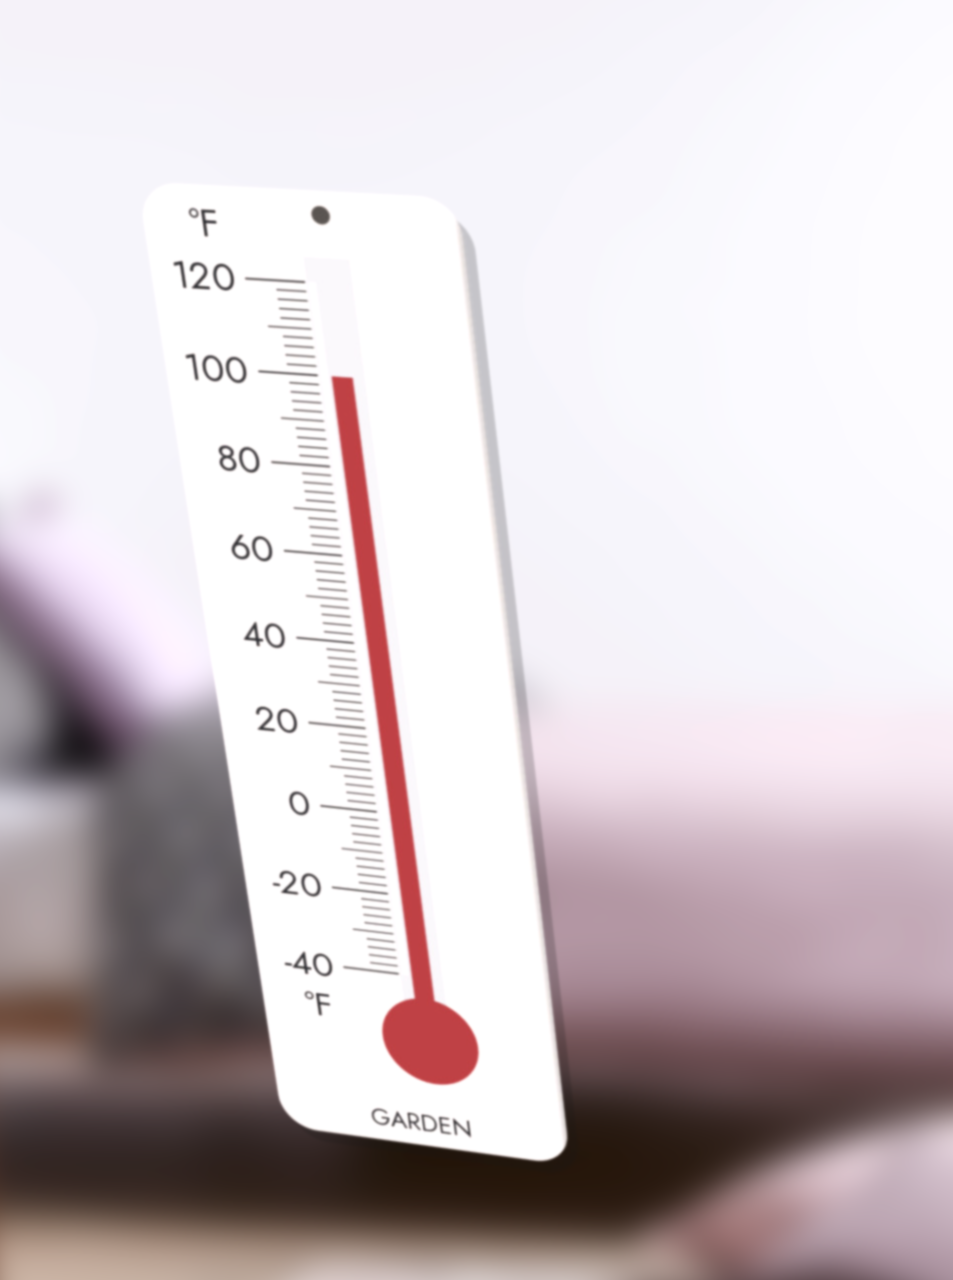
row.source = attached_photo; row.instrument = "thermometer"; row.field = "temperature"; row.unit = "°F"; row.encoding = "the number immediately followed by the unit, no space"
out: 100°F
